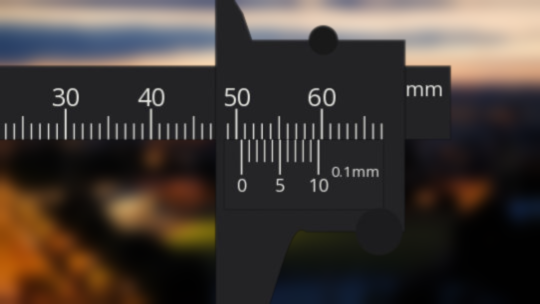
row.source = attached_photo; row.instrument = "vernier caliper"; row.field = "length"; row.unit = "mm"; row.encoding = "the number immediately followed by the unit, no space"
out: 50.6mm
